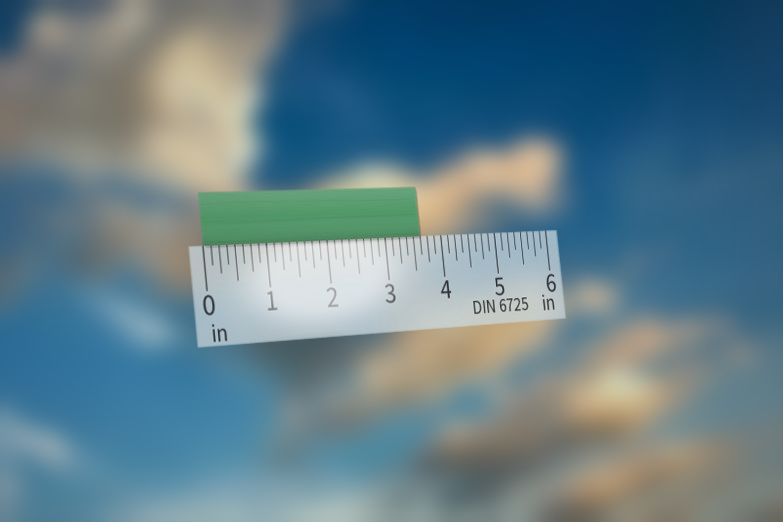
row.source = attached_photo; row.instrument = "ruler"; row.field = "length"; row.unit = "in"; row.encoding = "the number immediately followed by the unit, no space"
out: 3.625in
